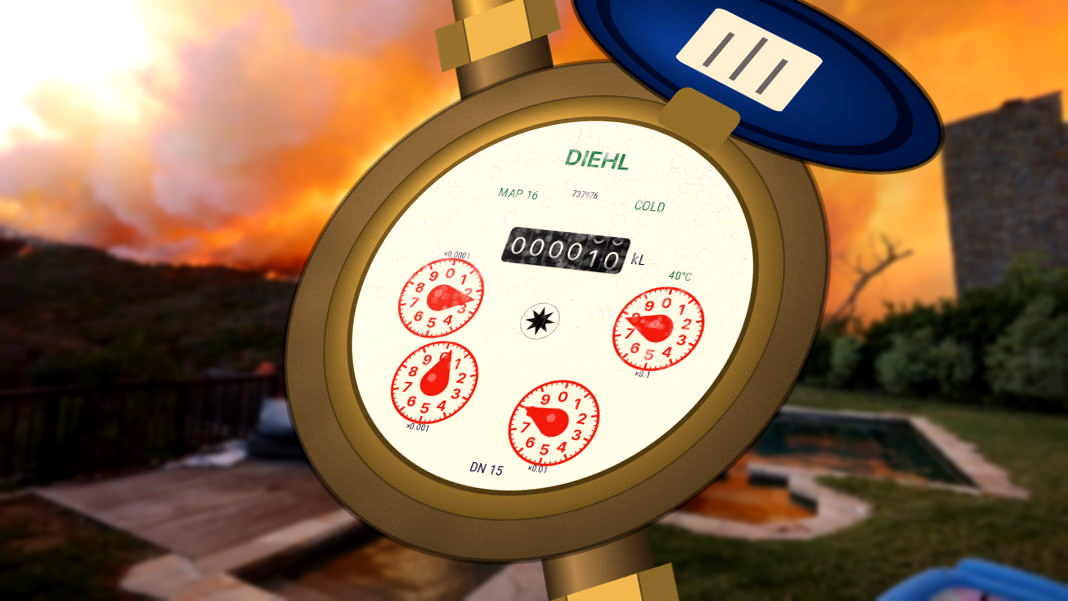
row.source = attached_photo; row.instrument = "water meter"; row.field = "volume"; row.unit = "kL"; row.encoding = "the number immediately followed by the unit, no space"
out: 9.7802kL
